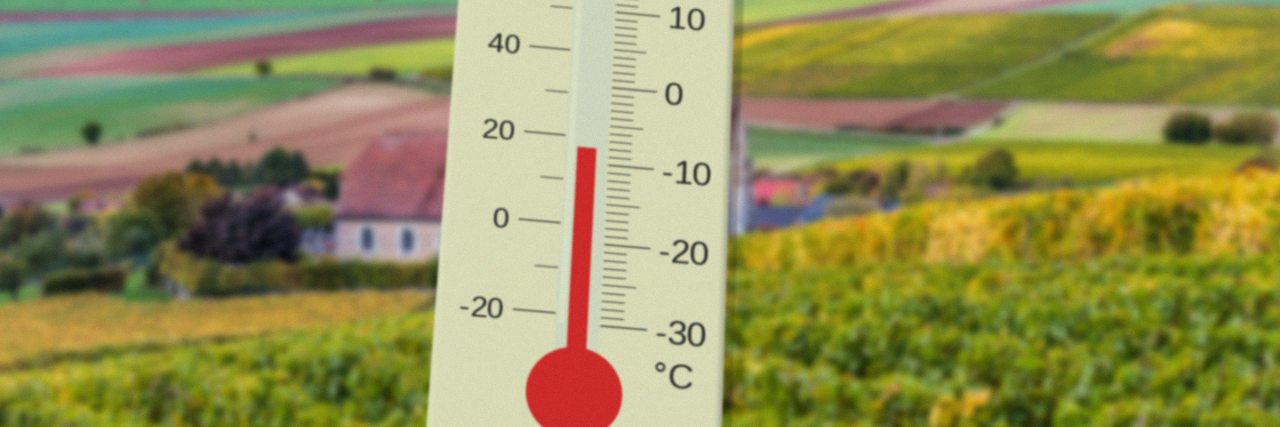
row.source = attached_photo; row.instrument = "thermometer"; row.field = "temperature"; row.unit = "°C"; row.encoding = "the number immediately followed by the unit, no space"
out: -8°C
